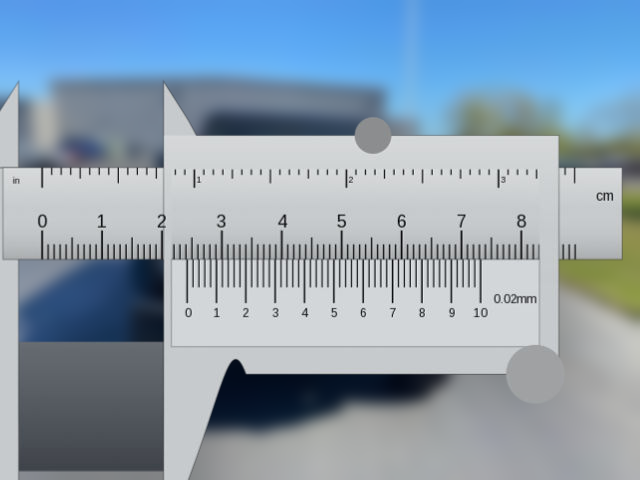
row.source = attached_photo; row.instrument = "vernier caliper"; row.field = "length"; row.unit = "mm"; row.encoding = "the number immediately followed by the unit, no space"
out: 24.2mm
